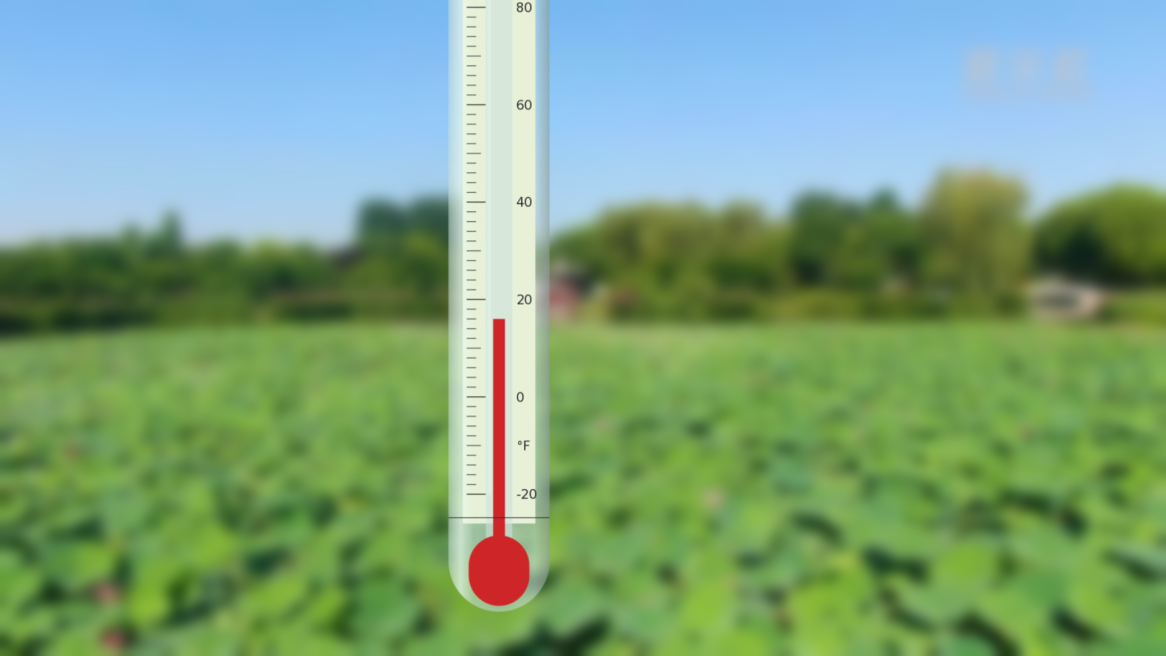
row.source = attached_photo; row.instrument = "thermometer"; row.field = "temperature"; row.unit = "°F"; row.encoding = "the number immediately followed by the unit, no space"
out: 16°F
